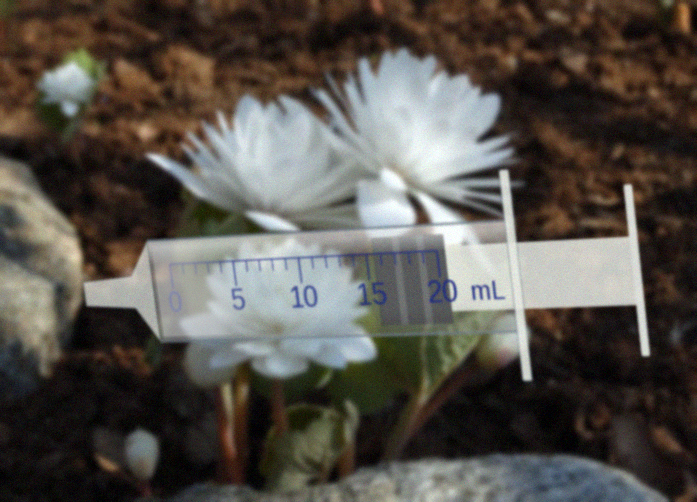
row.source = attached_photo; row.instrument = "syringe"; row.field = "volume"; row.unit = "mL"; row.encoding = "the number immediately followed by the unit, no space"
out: 15.5mL
